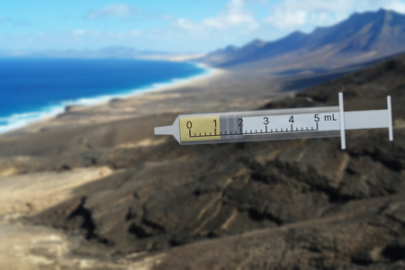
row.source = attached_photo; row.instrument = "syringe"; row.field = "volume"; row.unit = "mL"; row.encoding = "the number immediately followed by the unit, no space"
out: 1.2mL
